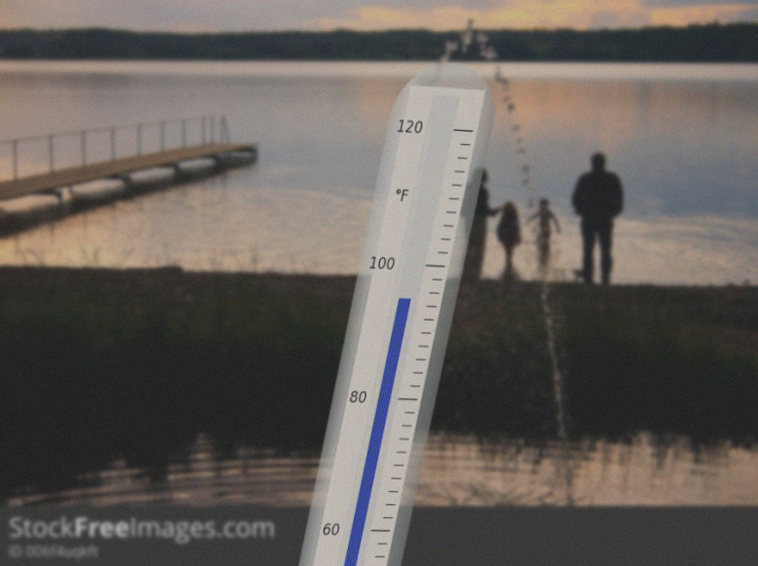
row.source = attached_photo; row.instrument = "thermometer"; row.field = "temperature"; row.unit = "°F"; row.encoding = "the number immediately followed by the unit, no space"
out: 95°F
